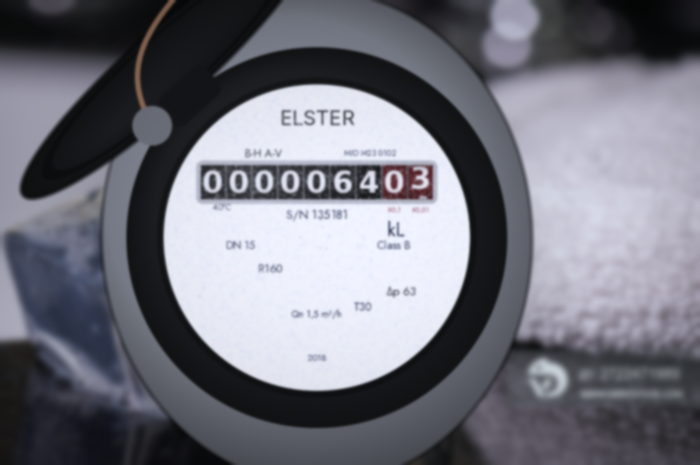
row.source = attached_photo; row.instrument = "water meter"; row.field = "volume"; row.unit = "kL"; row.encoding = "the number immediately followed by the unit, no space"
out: 64.03kL
